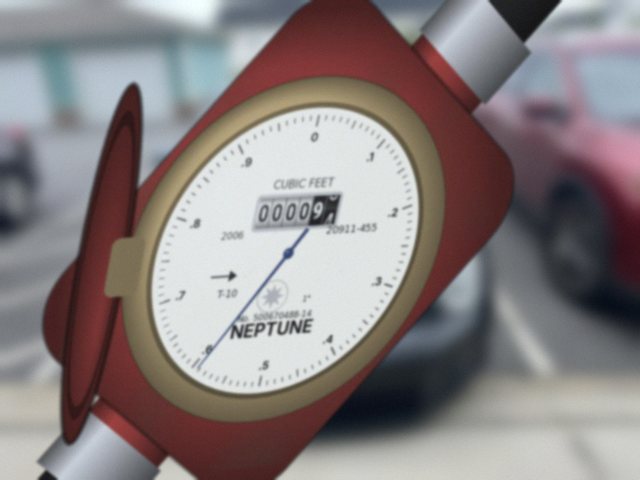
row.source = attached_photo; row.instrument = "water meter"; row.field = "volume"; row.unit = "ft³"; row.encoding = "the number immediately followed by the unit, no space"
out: 93.59ft³
